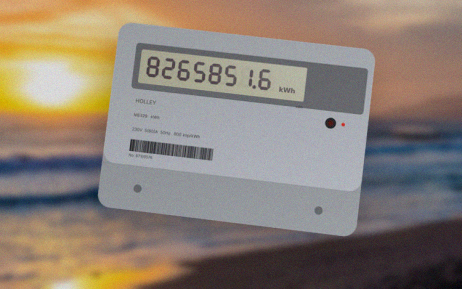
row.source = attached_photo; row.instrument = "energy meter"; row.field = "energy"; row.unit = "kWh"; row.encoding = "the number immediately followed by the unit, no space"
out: 8265851.6kWh
